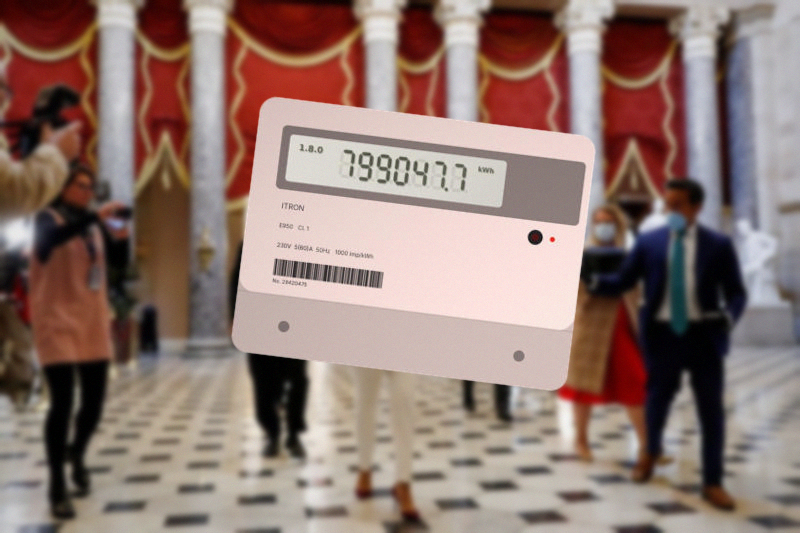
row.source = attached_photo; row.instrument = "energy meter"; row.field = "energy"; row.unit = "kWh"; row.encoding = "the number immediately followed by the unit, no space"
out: 799047.7kWh
